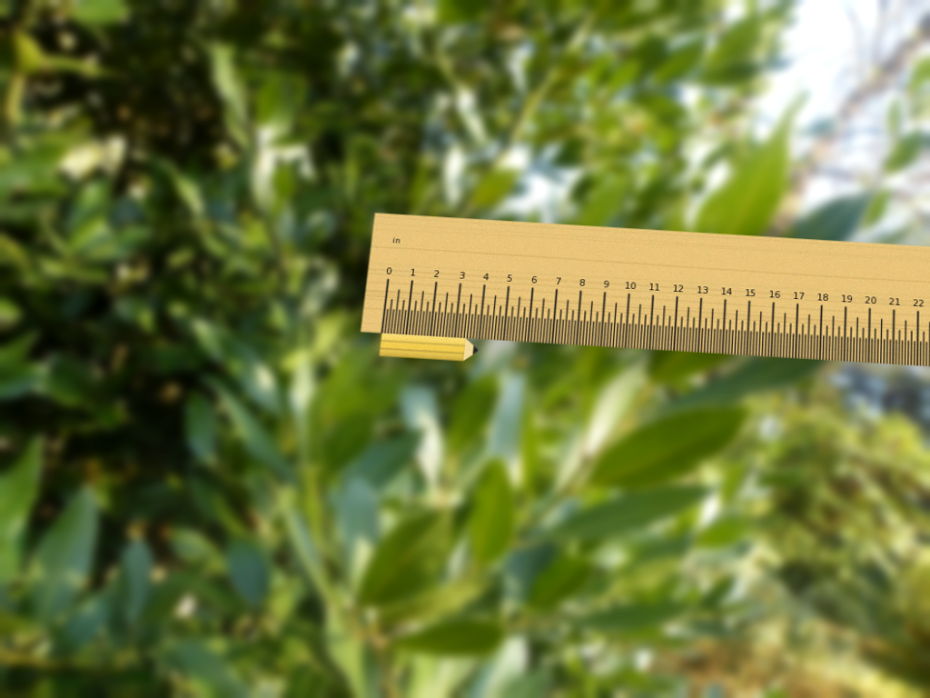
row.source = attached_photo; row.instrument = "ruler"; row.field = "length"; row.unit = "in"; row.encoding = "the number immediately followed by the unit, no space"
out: 4in
